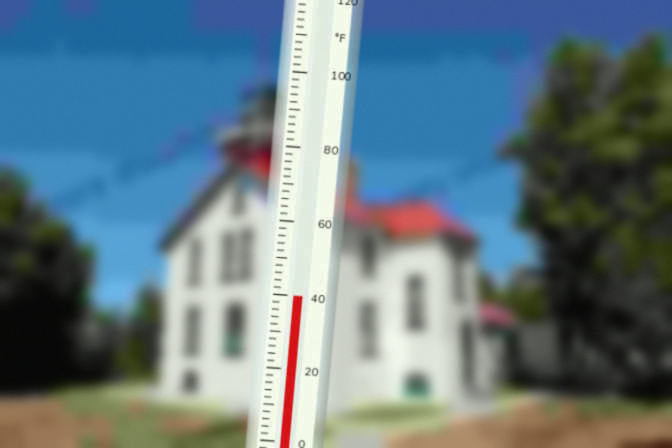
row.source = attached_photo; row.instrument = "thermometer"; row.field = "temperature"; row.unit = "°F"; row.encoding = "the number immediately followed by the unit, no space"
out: 40°F
